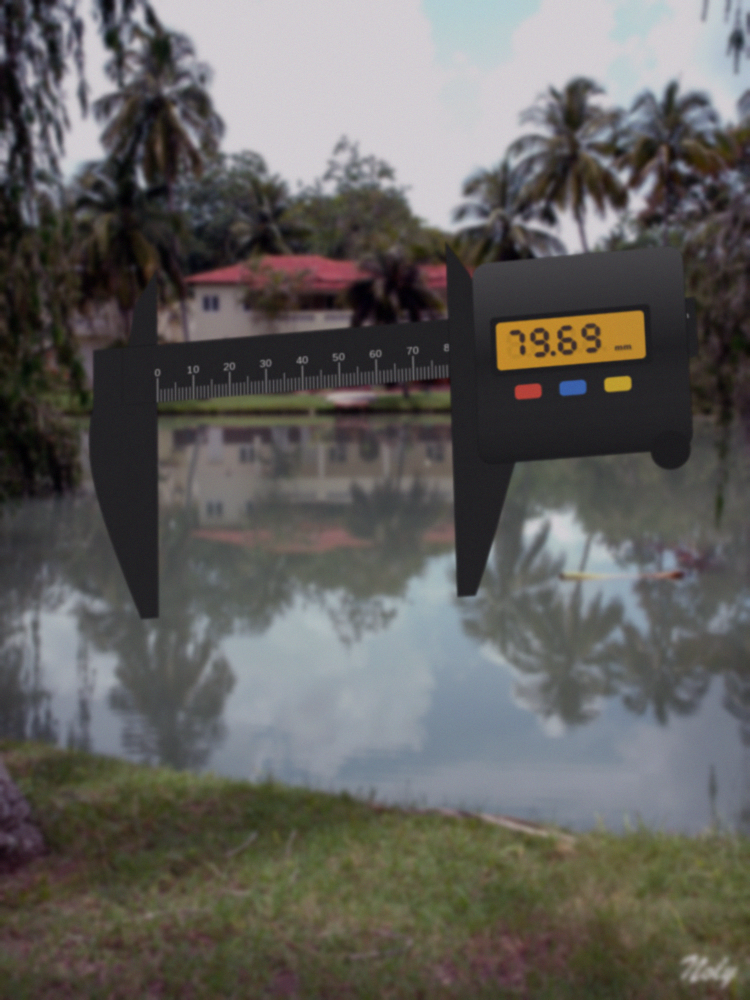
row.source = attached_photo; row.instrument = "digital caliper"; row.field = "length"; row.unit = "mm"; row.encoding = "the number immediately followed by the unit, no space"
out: 79.69mm
